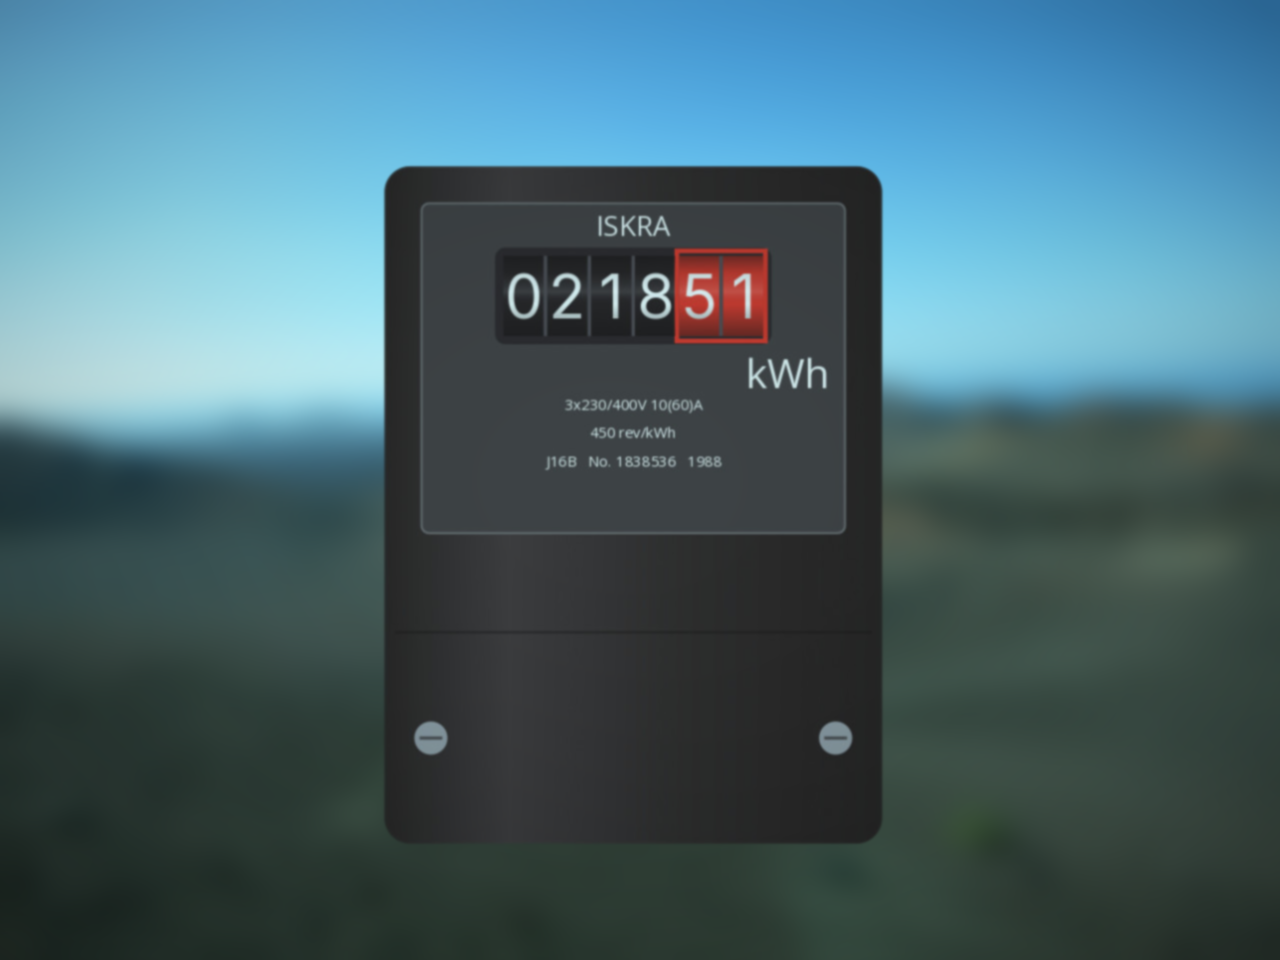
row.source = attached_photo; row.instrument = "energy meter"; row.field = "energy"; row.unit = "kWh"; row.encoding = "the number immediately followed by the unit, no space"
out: 218.51kWh
